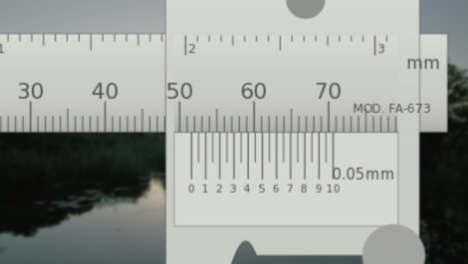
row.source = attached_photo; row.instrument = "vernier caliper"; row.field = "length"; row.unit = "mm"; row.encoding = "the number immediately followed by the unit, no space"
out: 51.6mm
